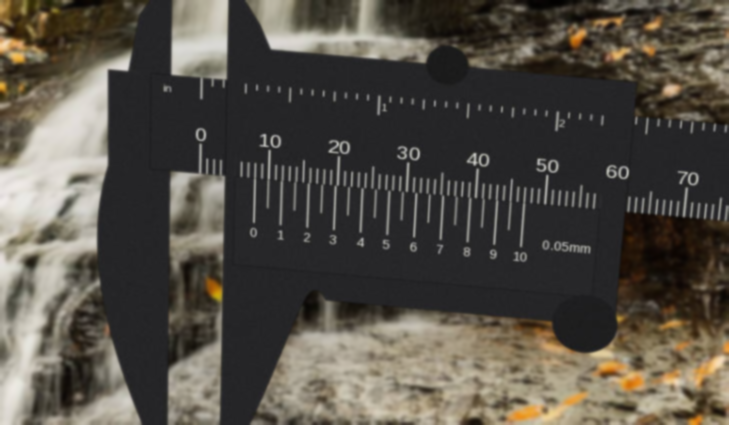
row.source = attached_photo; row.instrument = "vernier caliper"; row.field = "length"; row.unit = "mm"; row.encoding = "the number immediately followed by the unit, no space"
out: 8.0mm
